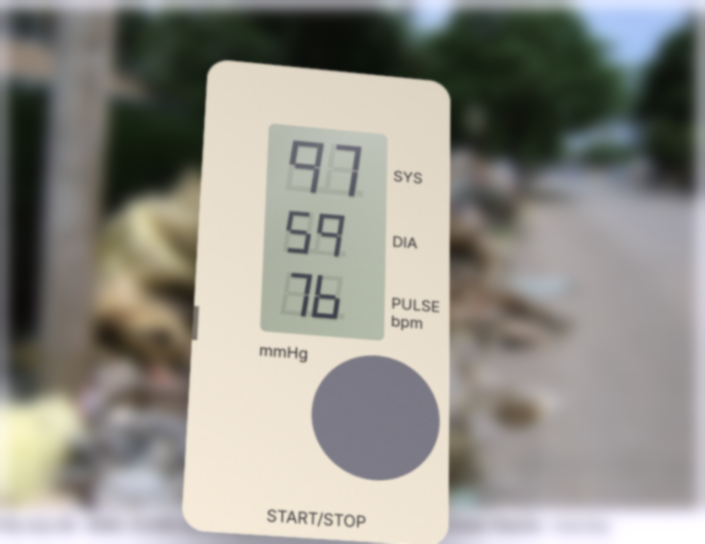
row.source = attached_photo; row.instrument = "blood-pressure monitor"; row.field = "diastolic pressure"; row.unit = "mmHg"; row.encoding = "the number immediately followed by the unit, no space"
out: 59mmHg
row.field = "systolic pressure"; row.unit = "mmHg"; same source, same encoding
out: 97mmHg
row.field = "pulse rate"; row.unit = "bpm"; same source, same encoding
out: 76bpm
